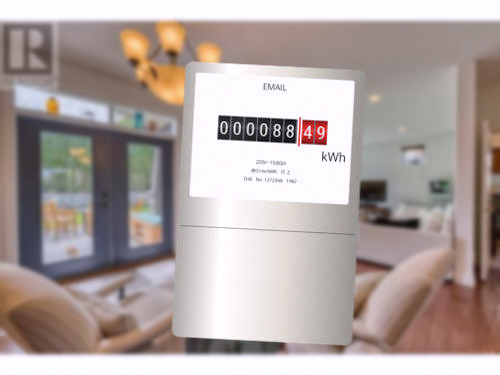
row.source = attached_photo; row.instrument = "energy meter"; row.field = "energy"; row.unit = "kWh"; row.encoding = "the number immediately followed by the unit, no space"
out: 88.49kWh
